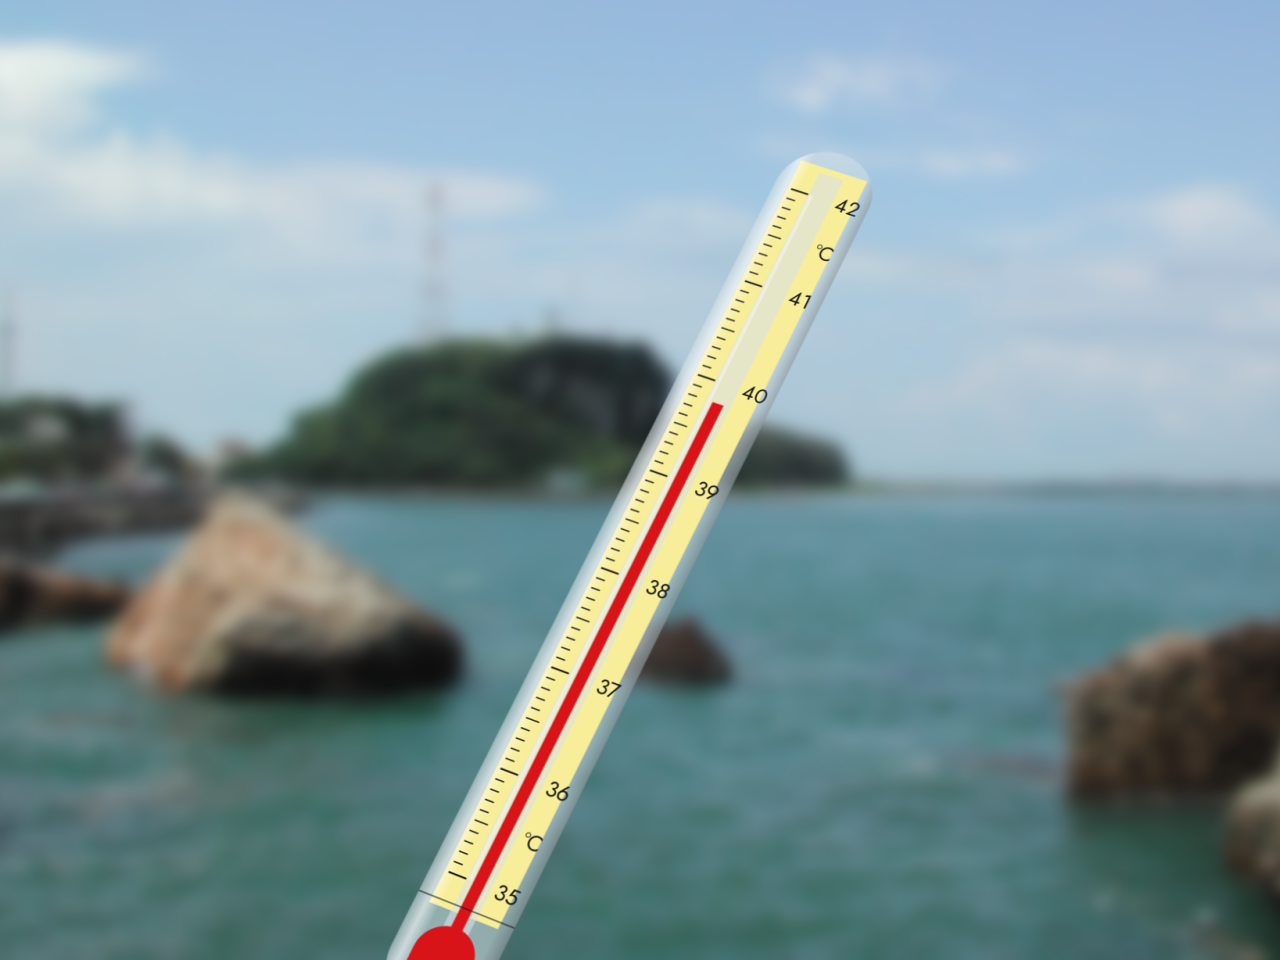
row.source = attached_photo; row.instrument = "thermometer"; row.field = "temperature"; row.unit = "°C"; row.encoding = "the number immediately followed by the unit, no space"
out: 39.8°C
